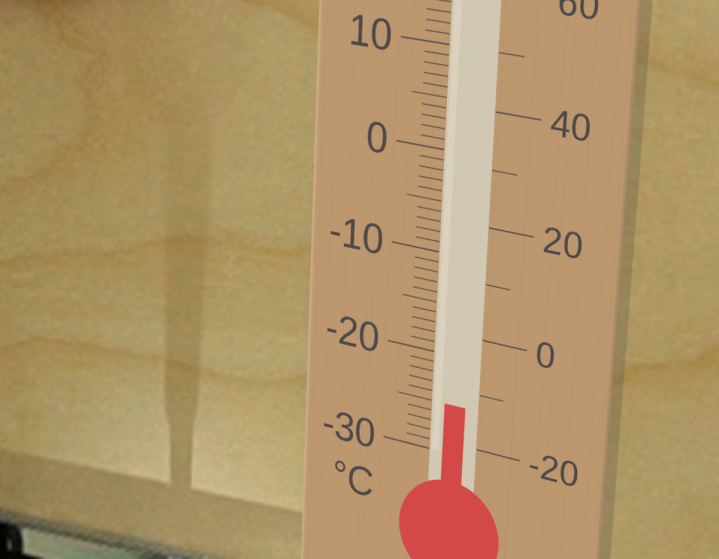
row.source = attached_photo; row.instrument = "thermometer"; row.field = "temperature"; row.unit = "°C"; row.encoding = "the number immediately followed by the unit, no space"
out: -25°C
